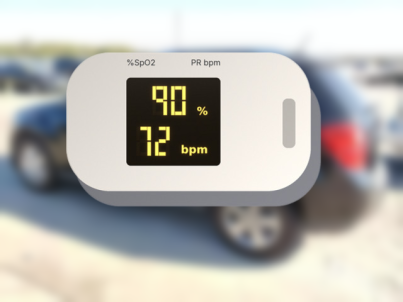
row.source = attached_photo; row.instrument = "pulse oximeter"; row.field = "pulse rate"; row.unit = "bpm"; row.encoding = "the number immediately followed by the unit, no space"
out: 72bpm
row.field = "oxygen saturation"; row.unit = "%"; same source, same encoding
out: 90%
